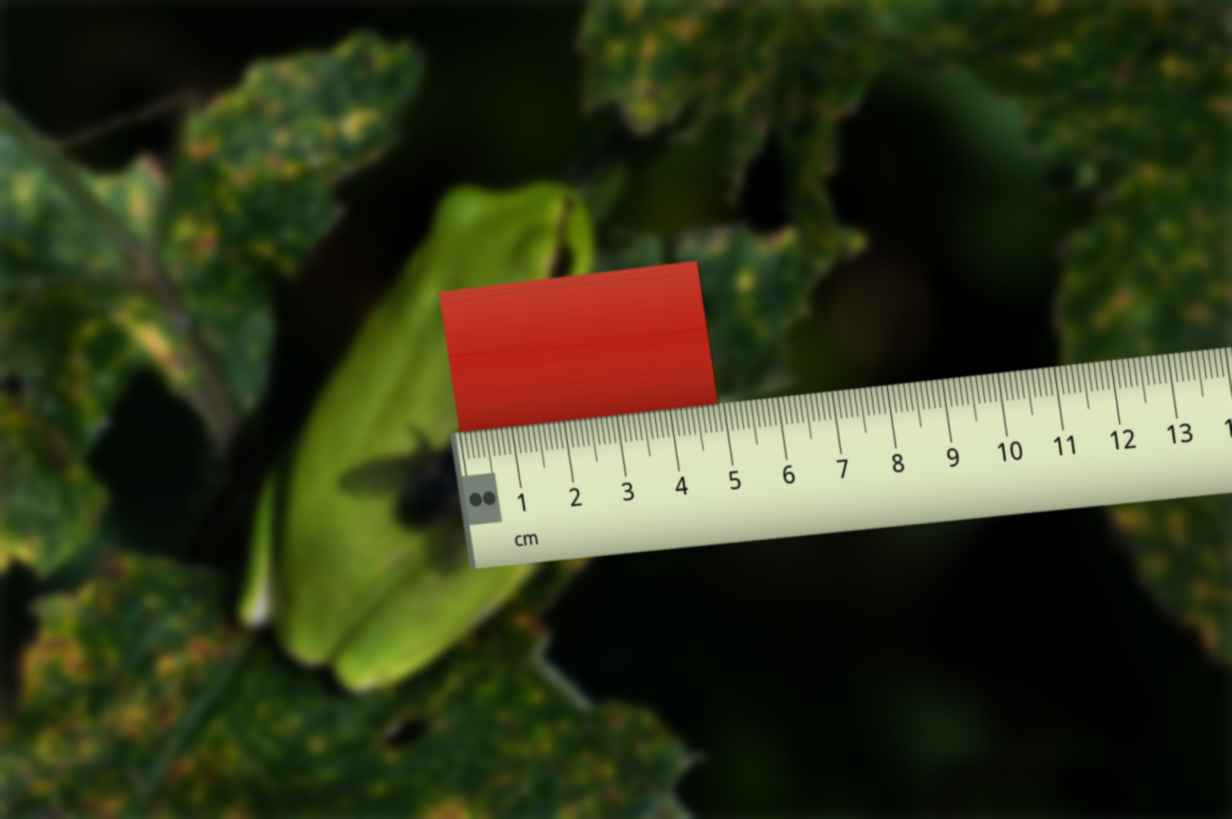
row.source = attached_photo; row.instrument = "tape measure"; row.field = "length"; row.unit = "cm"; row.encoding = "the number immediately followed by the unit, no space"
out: 4.9cm
